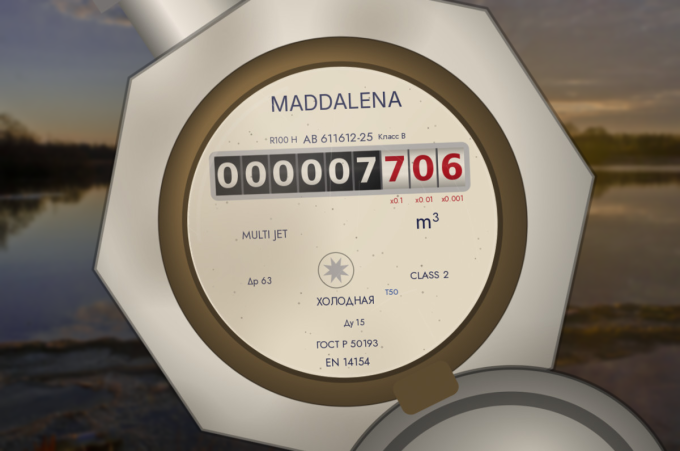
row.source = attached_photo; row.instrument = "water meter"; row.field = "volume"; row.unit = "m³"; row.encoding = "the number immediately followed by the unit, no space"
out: 7.706m³
